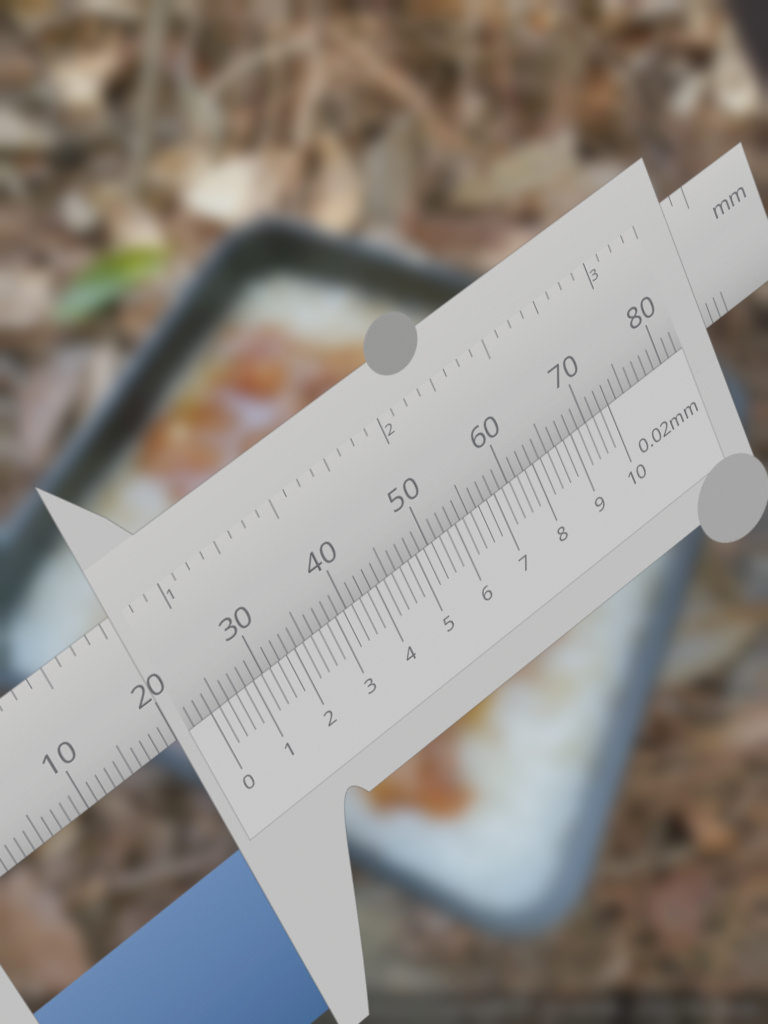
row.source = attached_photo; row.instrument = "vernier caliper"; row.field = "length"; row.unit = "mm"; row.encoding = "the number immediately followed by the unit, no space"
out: 24.0mm
